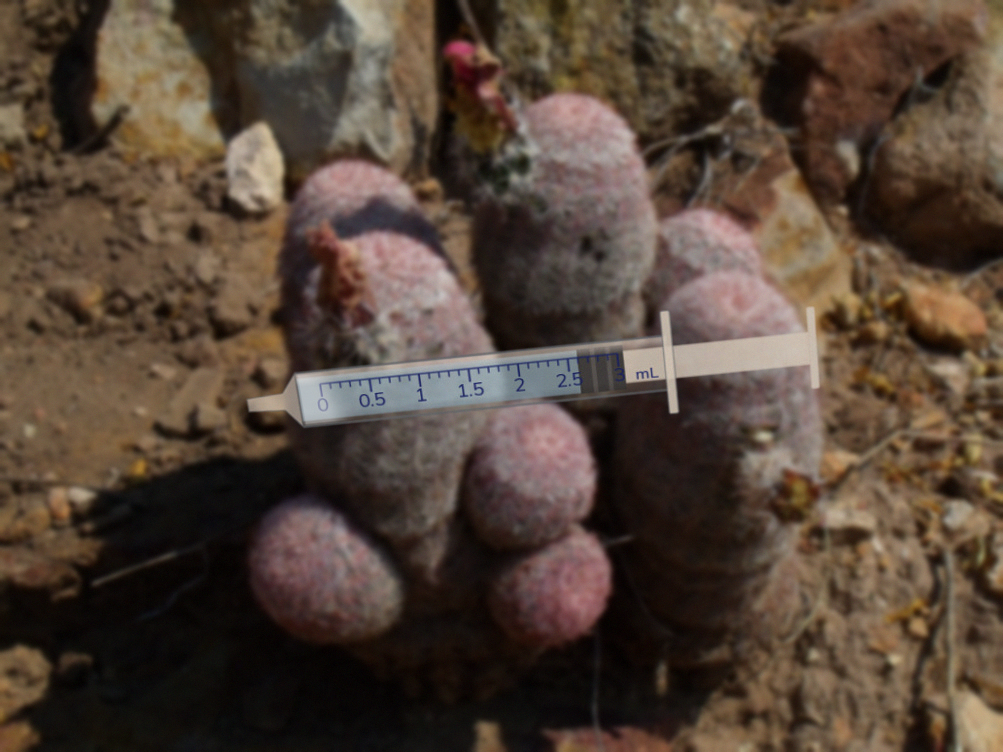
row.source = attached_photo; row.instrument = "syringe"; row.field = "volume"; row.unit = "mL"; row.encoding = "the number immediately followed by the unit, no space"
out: 2.6mL
